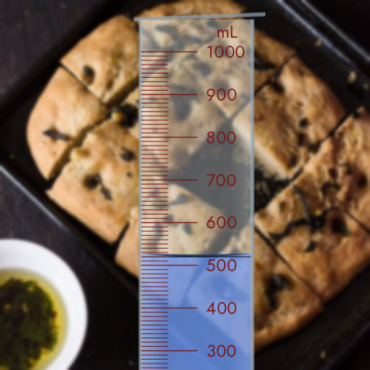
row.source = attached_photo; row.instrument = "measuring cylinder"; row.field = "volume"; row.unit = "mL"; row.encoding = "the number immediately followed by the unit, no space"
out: 520mL
